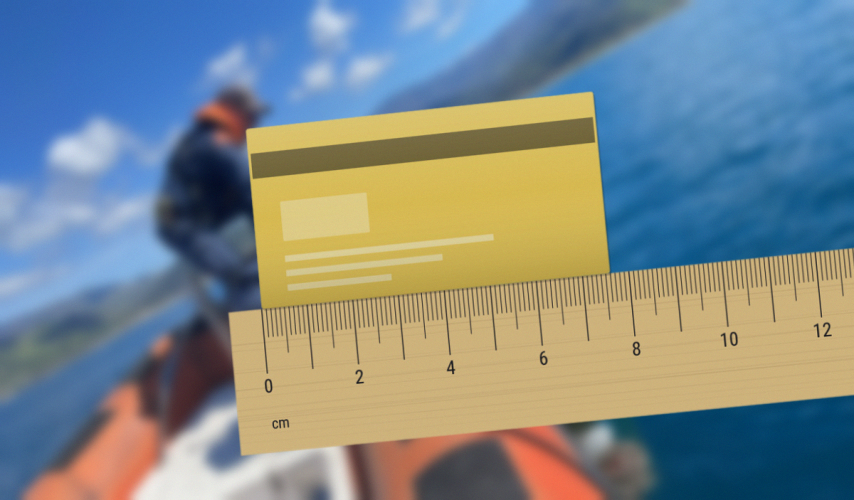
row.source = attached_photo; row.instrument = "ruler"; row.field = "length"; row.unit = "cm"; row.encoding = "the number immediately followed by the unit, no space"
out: 7.6cm
